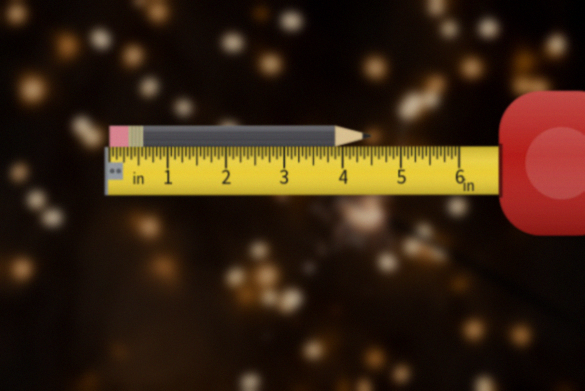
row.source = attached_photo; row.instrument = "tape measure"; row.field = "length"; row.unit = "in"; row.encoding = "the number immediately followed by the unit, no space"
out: 4.5in
